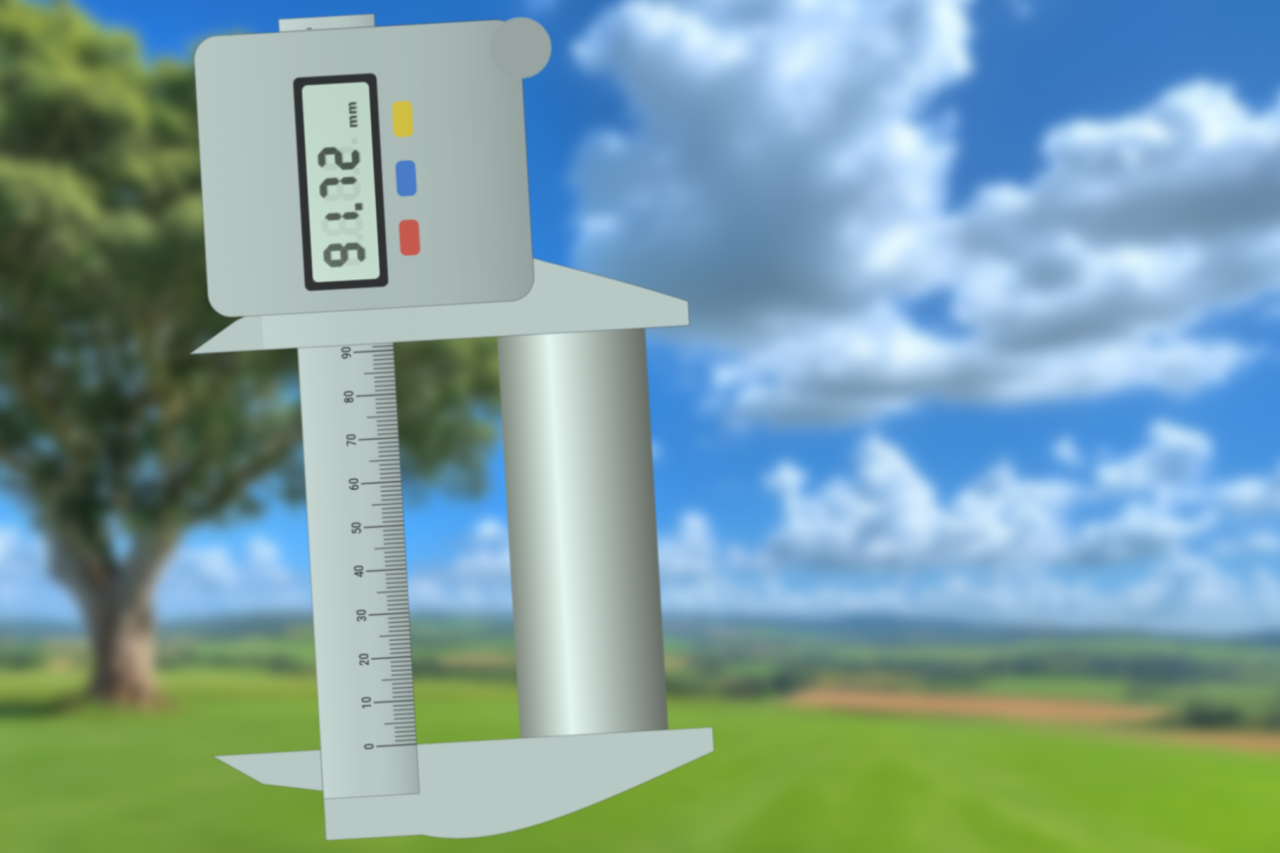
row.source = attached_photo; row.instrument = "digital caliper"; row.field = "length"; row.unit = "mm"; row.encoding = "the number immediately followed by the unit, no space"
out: 91.72mm
